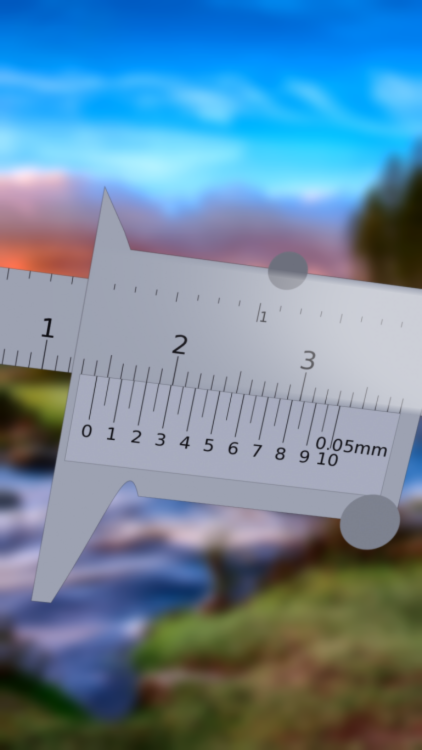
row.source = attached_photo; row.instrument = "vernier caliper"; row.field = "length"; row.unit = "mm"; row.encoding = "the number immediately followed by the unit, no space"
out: 14.2mm
